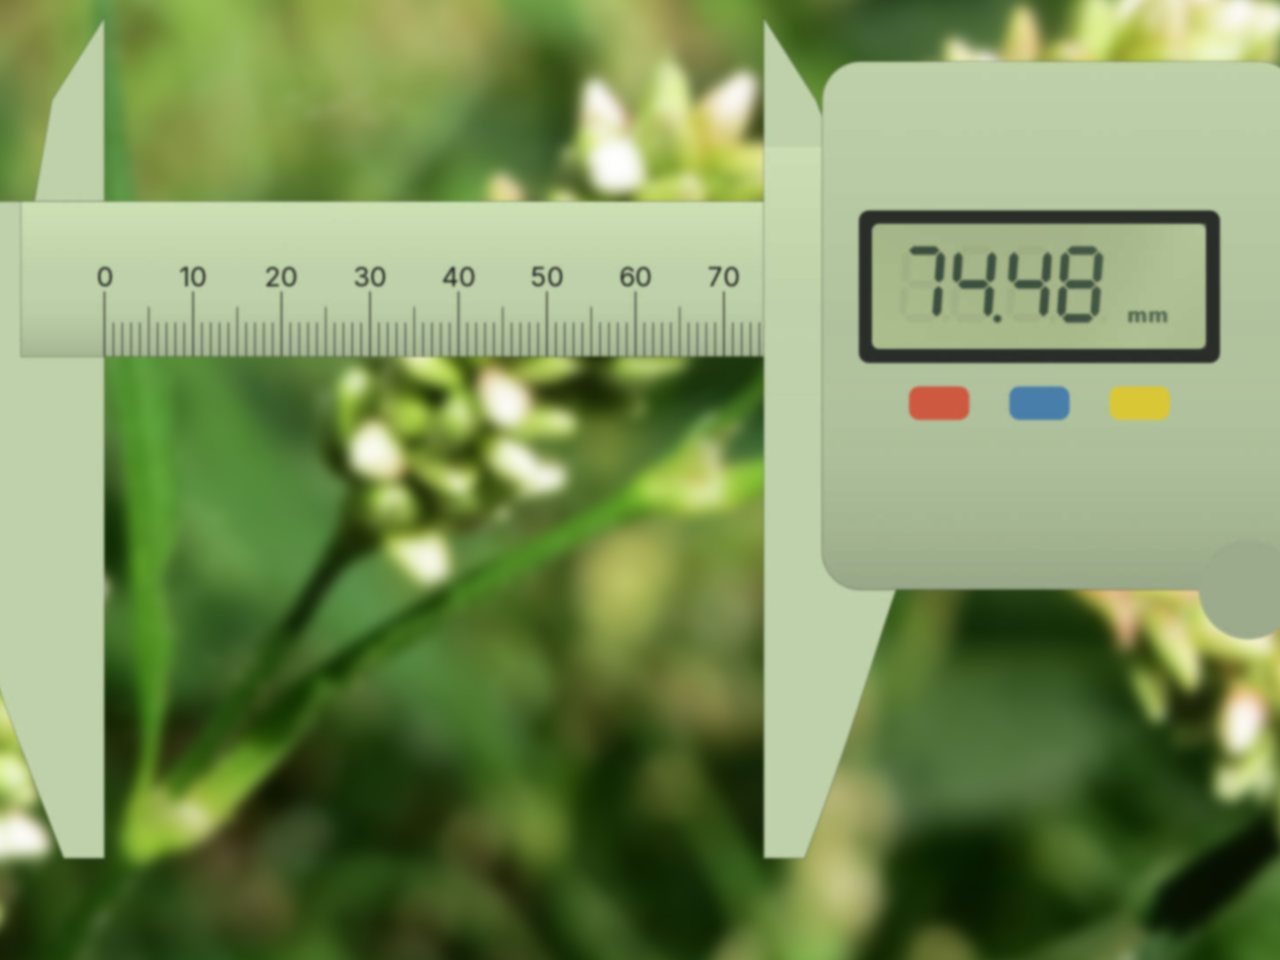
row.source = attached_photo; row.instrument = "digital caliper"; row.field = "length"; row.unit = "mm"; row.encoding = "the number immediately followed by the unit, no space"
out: 74.48mm
